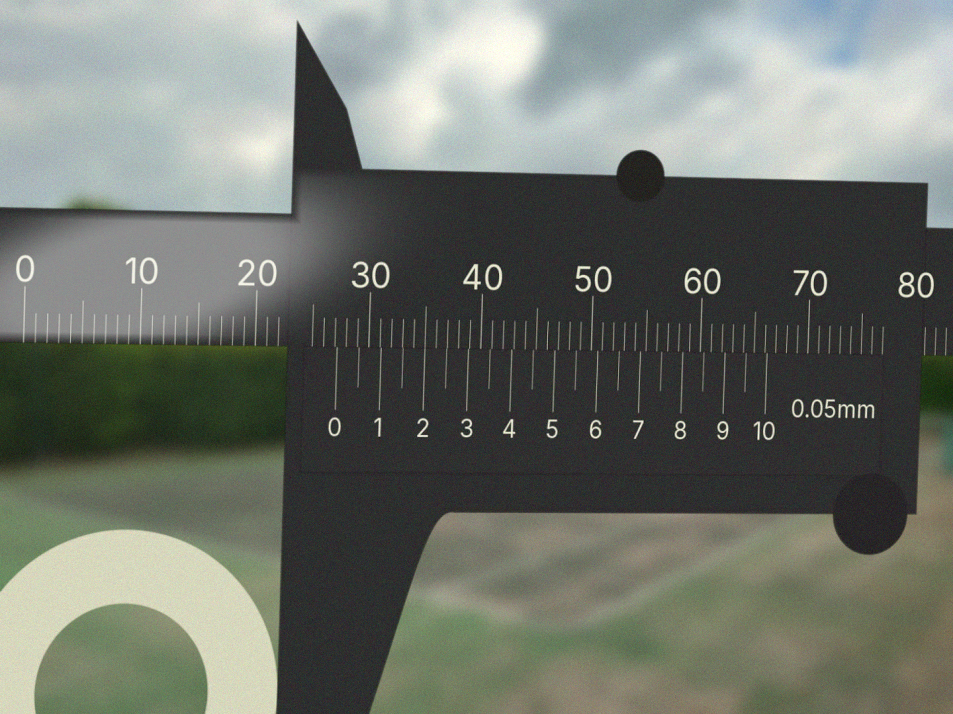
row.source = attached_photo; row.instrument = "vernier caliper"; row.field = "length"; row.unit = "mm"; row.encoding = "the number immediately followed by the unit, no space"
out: 27.2mm
